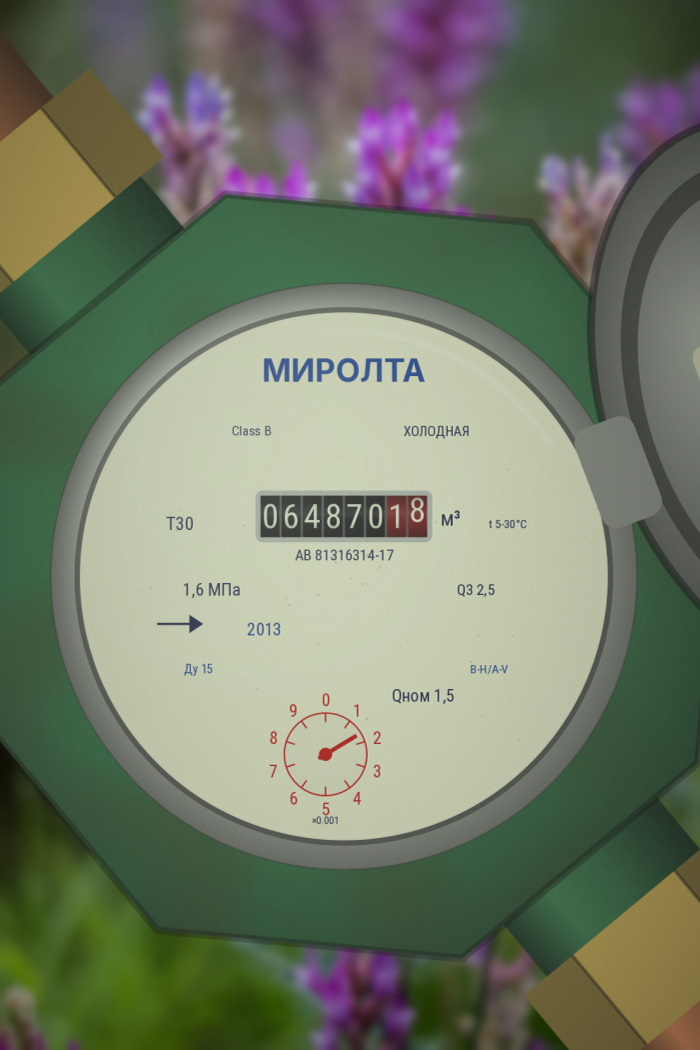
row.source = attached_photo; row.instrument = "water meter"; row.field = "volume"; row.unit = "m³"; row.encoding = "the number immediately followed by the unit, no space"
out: 64870.181m³
